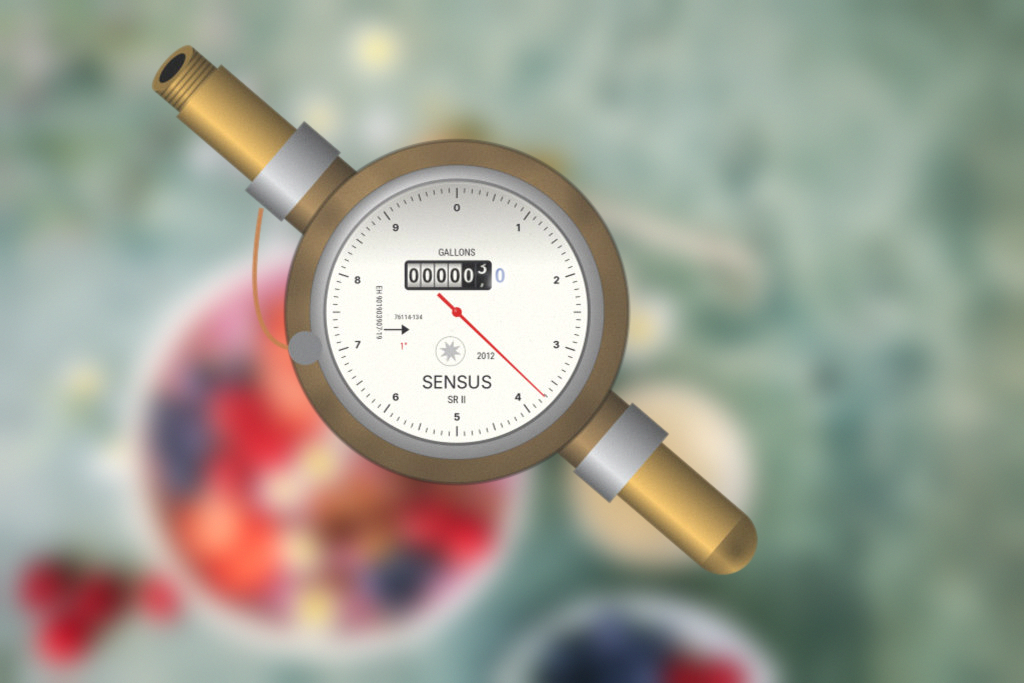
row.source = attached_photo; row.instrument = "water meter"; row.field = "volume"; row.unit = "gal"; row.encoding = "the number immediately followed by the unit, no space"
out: 33.7gal
